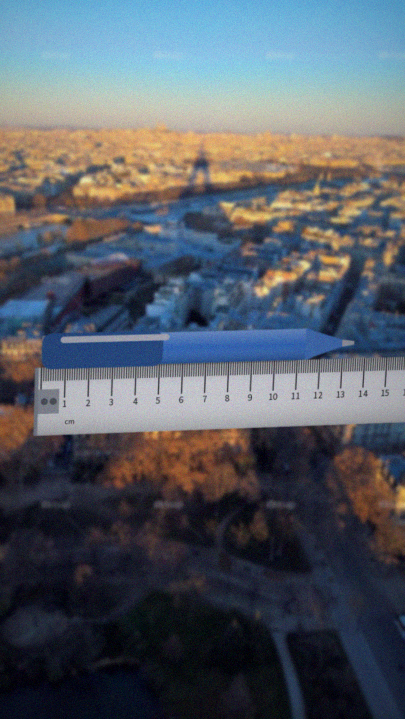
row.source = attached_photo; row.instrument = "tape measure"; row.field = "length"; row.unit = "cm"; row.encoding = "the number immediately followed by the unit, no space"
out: 13.5cm
